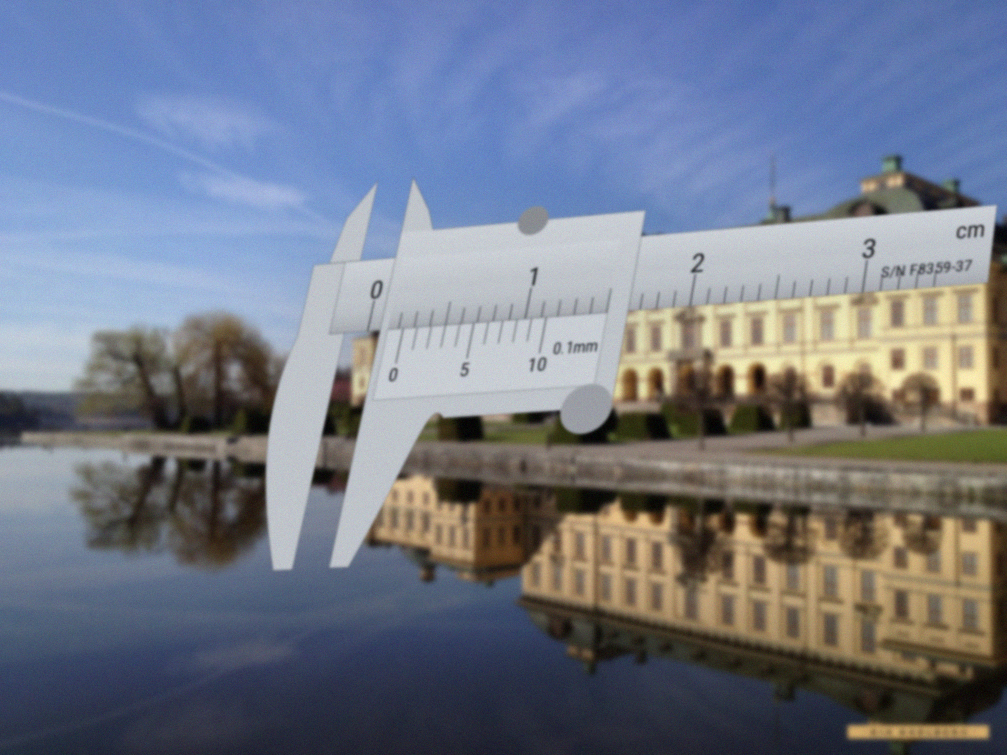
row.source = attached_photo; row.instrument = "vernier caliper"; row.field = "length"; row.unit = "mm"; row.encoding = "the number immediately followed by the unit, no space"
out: 2.3mm
